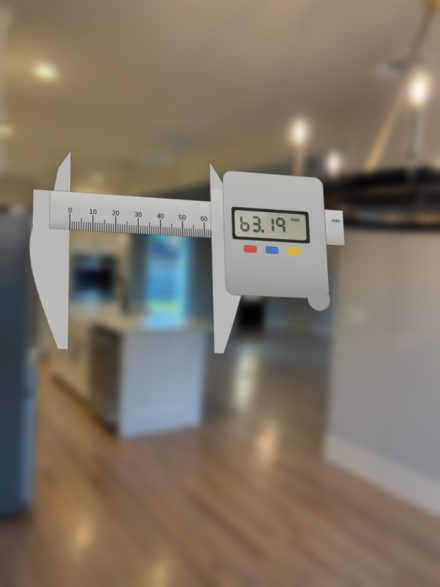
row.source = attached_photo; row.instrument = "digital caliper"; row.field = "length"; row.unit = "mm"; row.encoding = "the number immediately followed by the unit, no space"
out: 63.19mm
